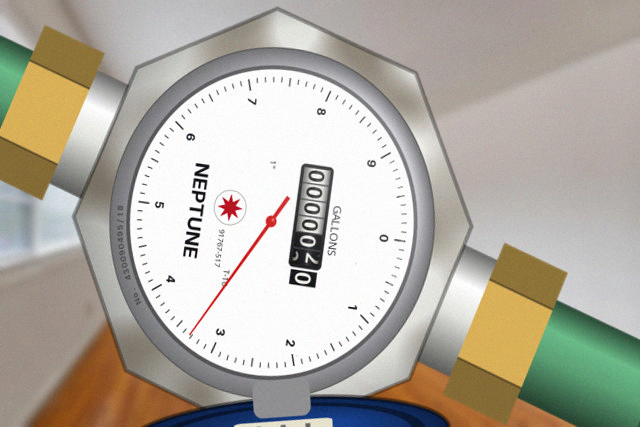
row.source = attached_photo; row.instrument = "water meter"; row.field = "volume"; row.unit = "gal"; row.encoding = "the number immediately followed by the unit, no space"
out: 23.3gal
